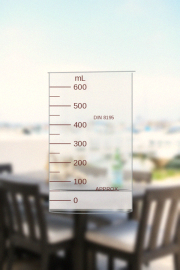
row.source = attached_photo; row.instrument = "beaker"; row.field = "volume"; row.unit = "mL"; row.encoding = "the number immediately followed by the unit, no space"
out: 50mL
